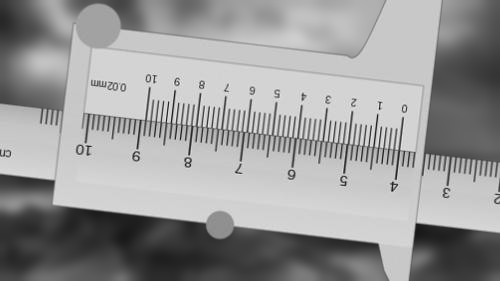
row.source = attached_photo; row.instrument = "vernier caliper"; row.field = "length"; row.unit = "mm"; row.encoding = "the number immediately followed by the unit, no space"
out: 40.0mm
